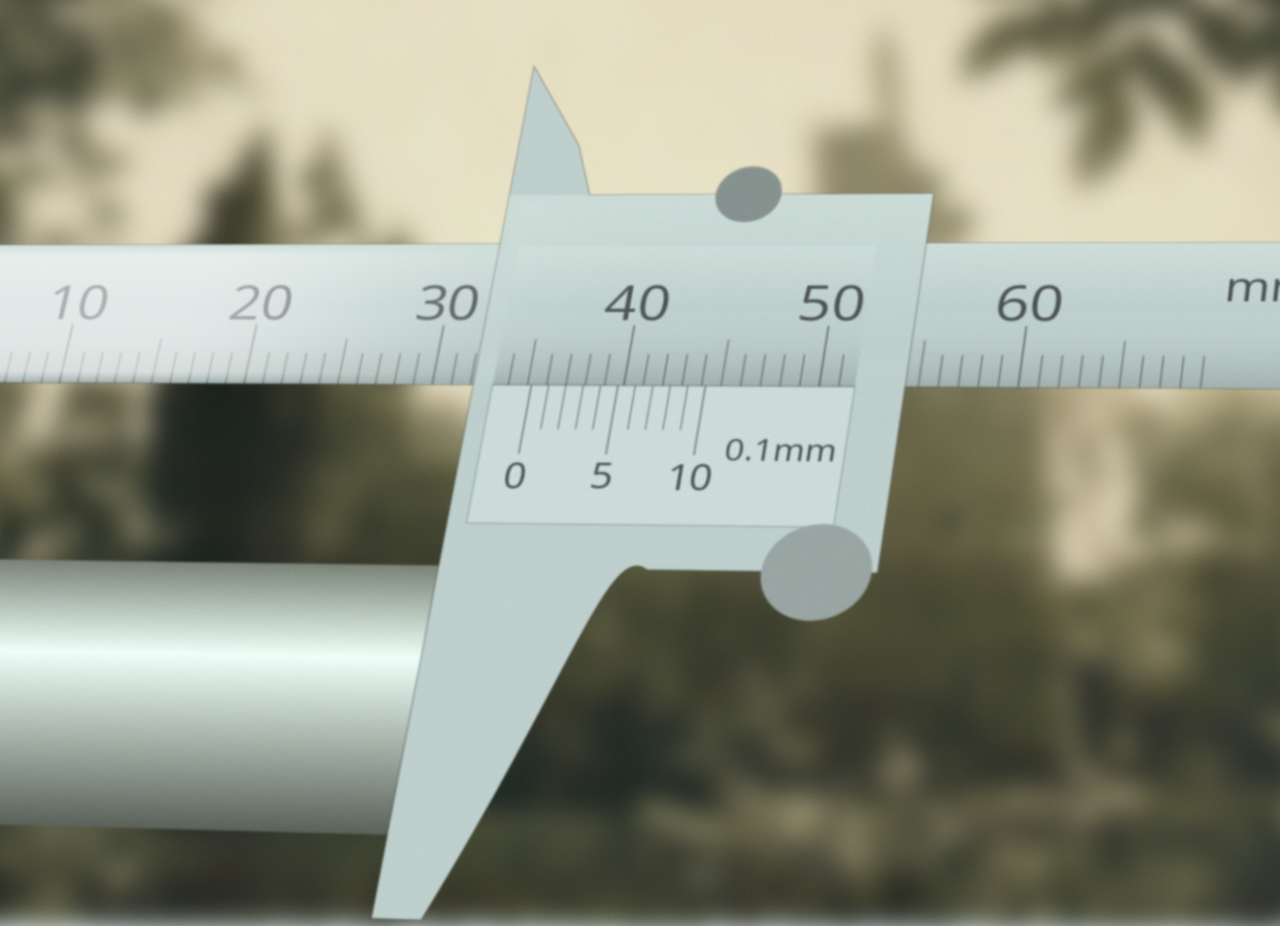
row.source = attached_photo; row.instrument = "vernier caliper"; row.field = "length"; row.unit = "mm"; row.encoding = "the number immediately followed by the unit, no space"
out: 35.2mm
